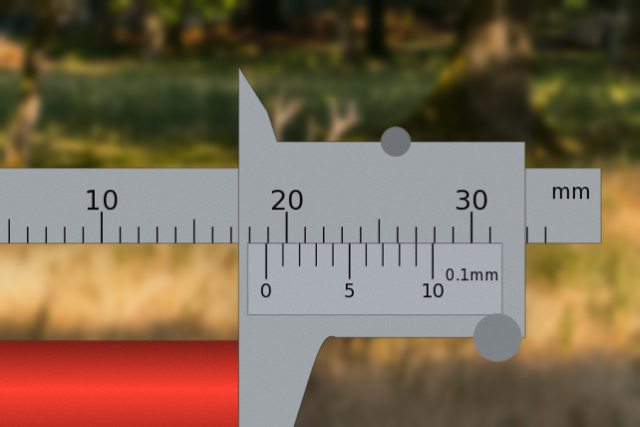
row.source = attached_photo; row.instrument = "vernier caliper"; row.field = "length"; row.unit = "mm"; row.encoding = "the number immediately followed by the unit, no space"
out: 18.9mm
